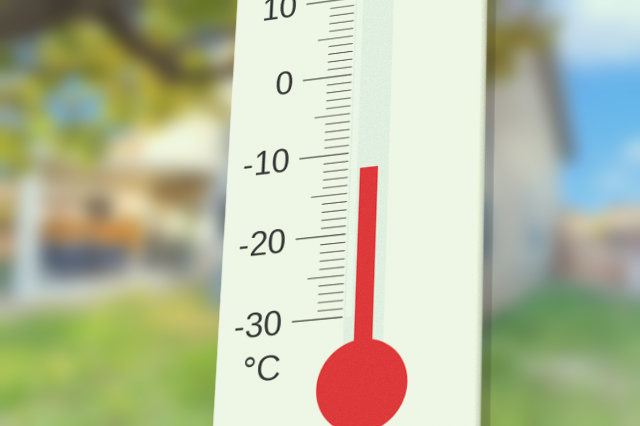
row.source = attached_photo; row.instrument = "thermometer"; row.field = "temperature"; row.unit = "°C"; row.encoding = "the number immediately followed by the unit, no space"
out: -12°C
